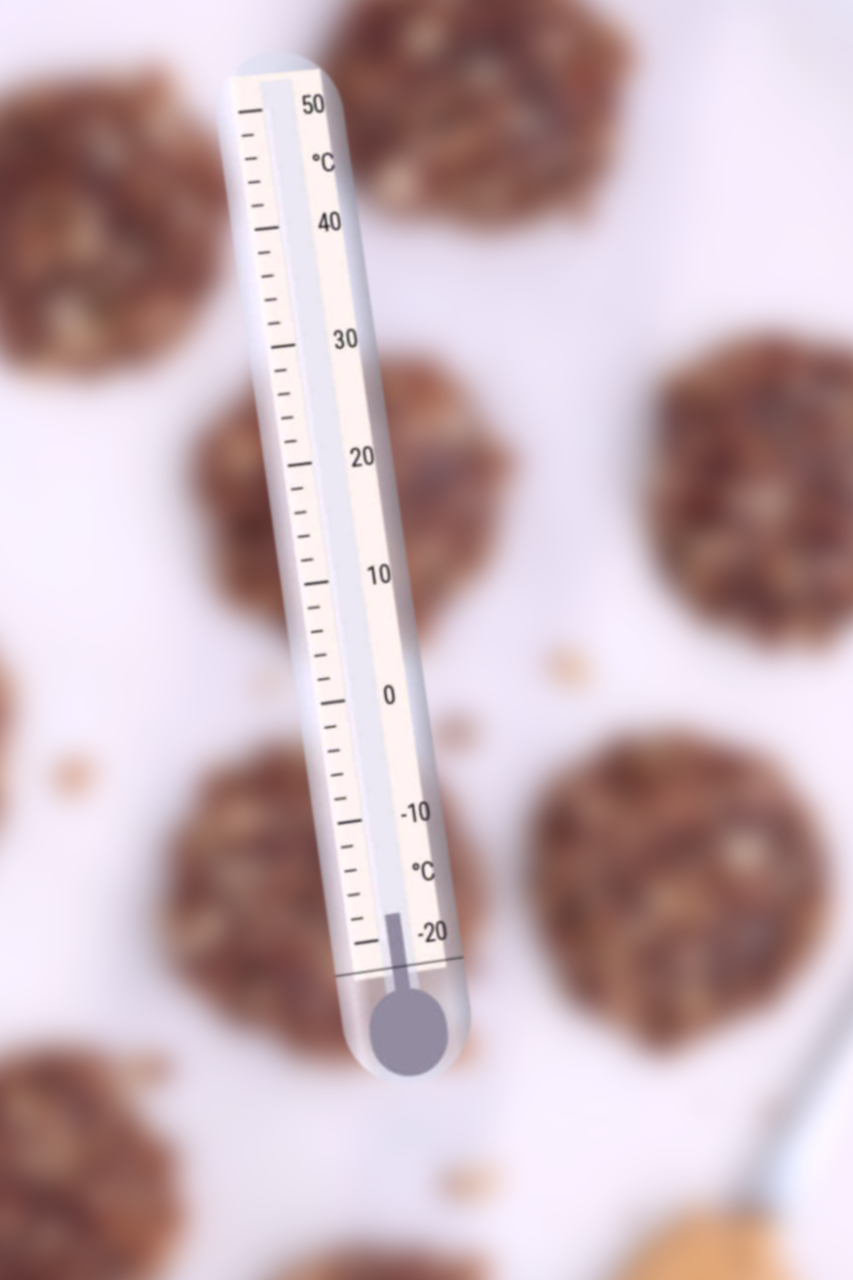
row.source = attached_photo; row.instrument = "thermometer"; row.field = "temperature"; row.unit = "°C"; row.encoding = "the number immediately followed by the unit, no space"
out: -18°C
